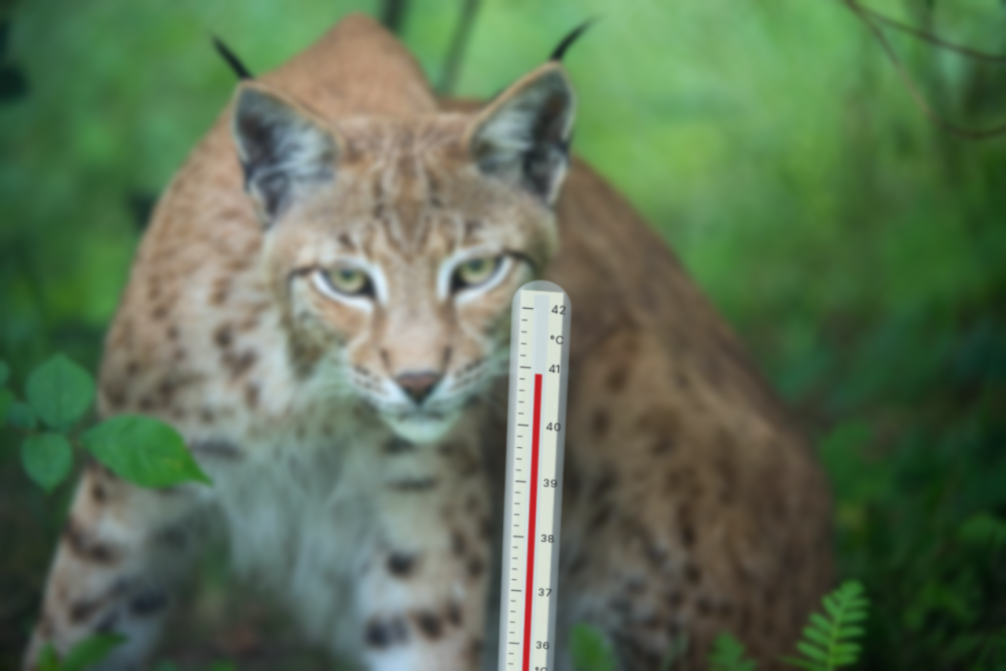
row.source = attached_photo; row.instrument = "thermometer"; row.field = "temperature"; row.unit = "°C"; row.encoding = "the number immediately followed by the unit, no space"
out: 40.9°C
